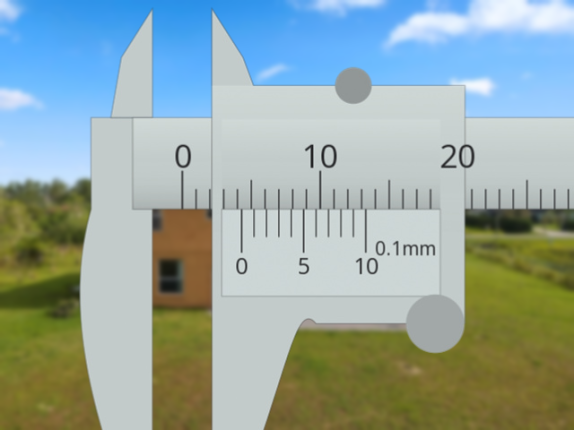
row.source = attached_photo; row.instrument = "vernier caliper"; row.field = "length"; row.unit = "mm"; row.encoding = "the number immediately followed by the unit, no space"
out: 4.3mm
